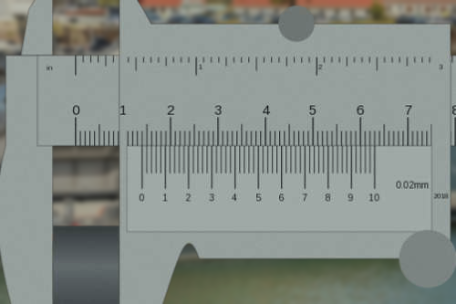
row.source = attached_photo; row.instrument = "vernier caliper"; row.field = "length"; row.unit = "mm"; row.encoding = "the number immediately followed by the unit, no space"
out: 14.0mm
